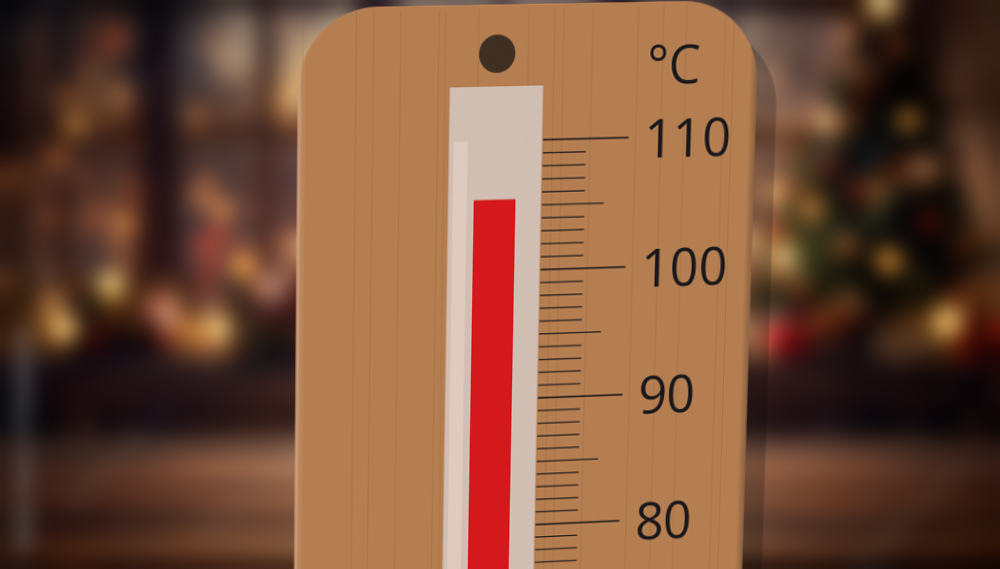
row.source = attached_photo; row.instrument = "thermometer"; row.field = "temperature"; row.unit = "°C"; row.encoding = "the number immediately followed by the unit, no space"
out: 105.5°C
